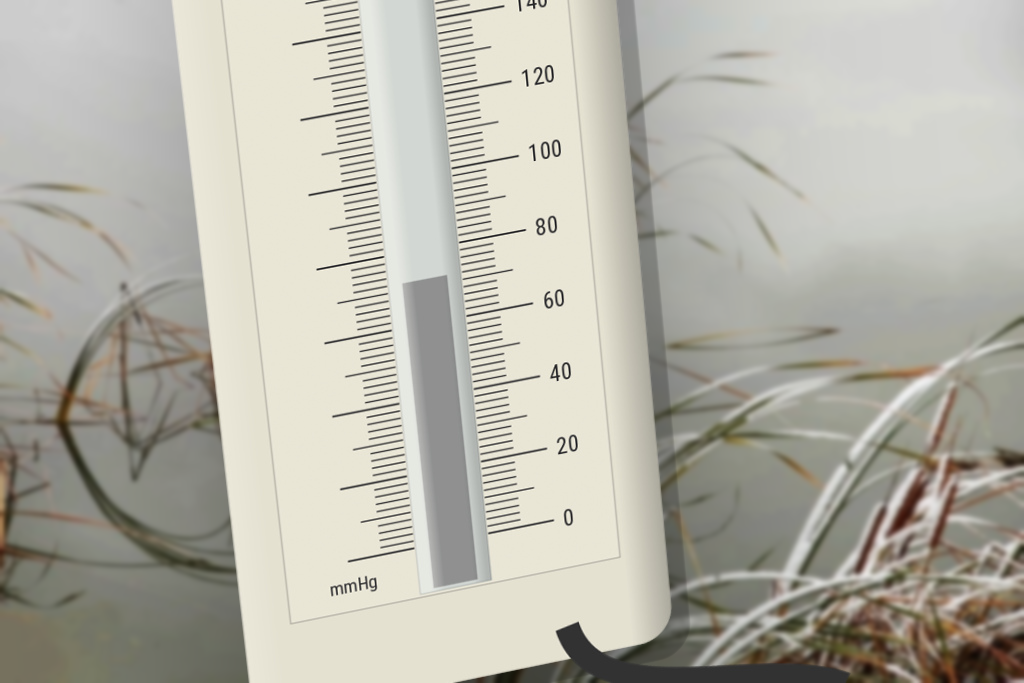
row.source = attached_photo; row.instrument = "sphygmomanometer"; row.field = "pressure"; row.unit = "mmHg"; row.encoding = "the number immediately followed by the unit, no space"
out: 72mmHg
